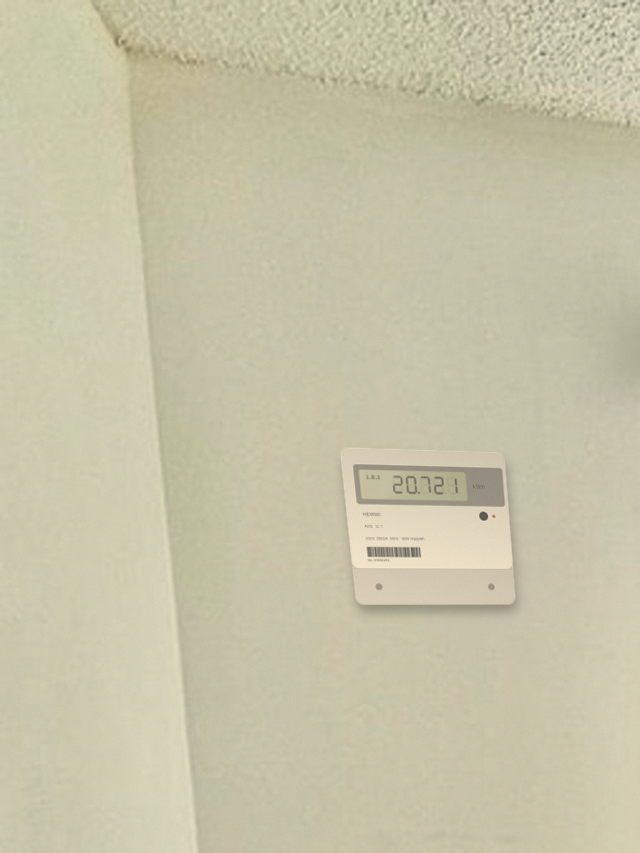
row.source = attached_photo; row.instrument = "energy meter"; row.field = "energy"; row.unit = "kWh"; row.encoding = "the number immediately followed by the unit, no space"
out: 20.721kWh
